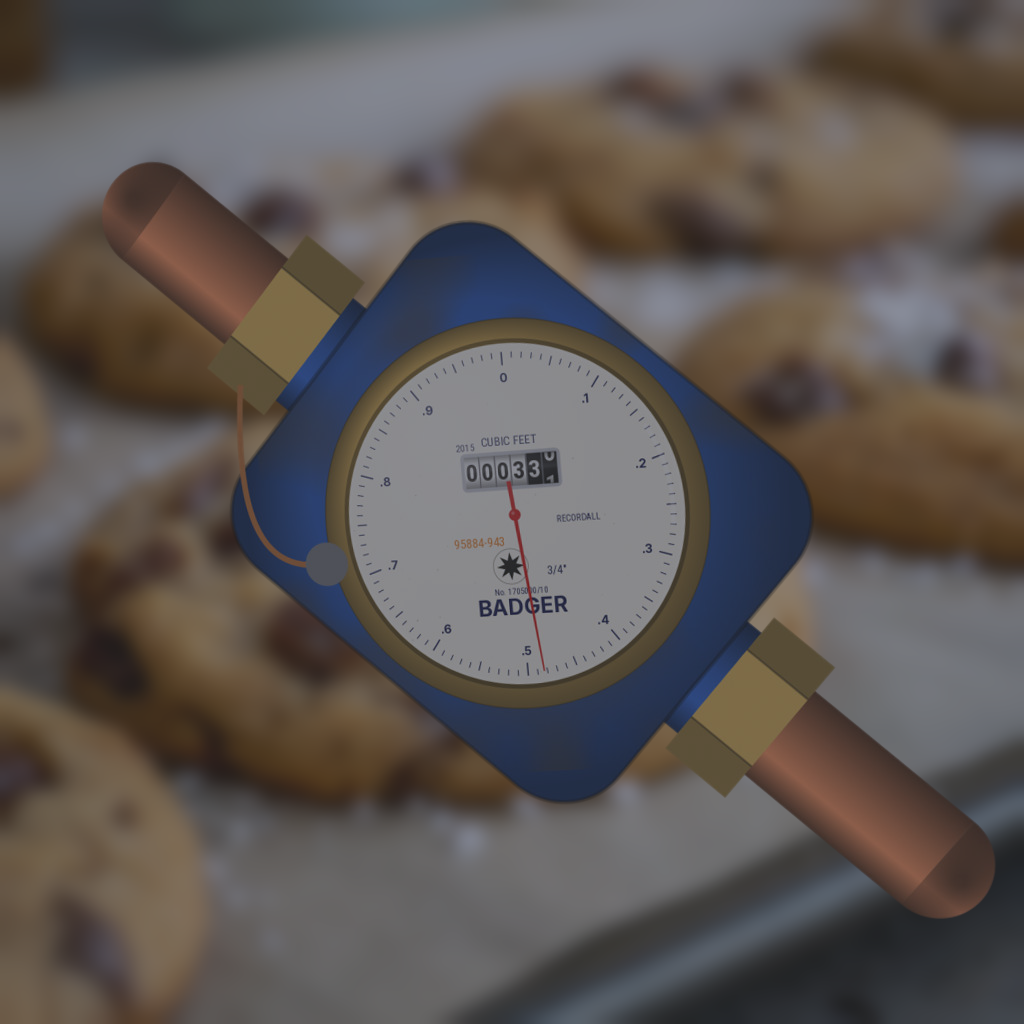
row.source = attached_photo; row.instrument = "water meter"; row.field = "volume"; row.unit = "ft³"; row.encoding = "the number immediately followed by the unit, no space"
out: 330.48ft³
